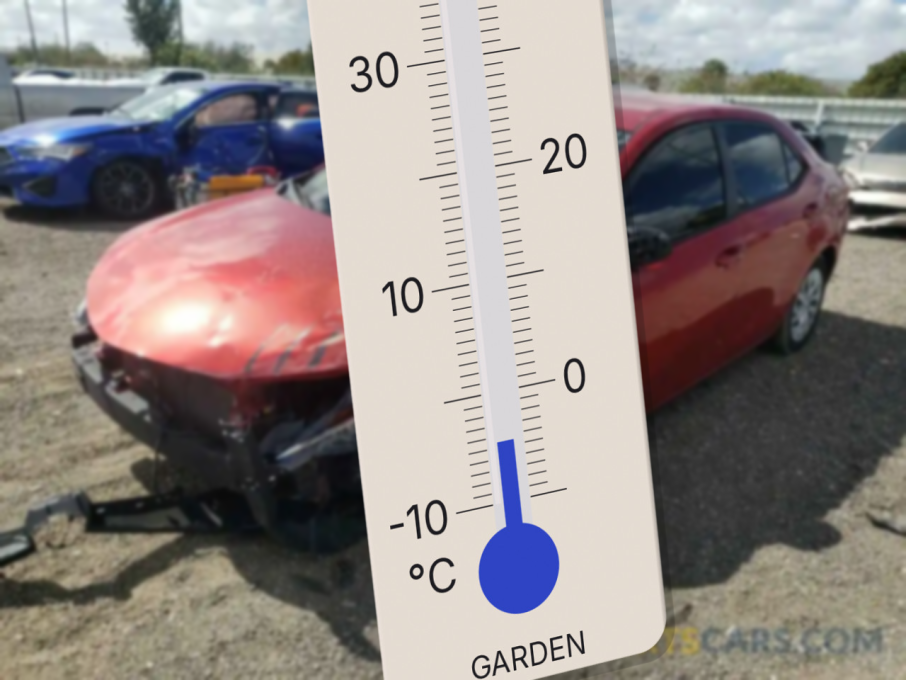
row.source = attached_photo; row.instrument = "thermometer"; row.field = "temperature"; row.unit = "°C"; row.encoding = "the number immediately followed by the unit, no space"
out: -4.5°C
